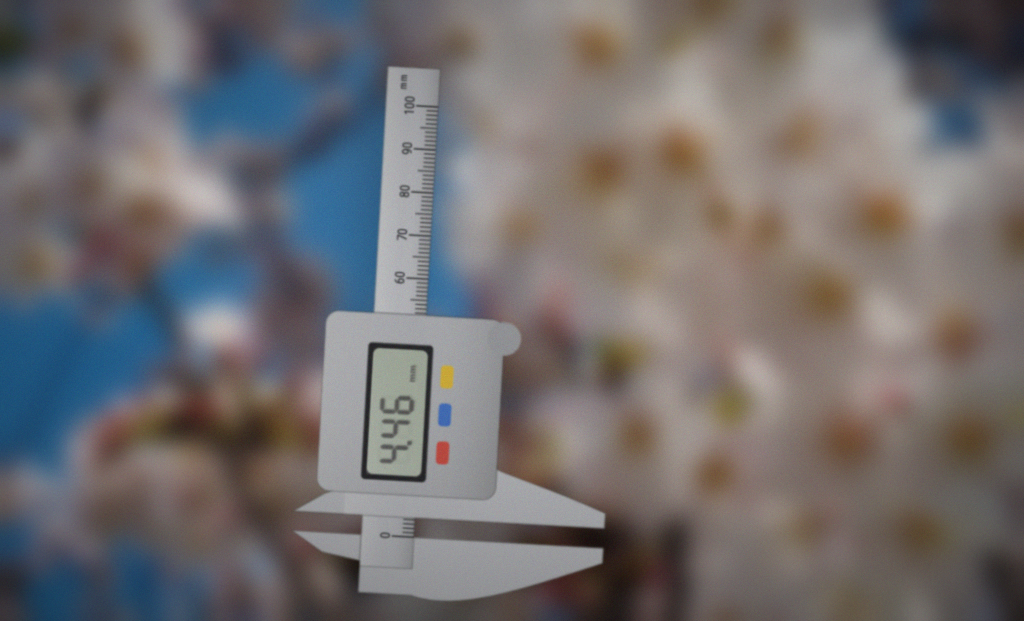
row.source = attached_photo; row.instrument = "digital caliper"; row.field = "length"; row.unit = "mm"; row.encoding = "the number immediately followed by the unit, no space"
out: 4.46mm
